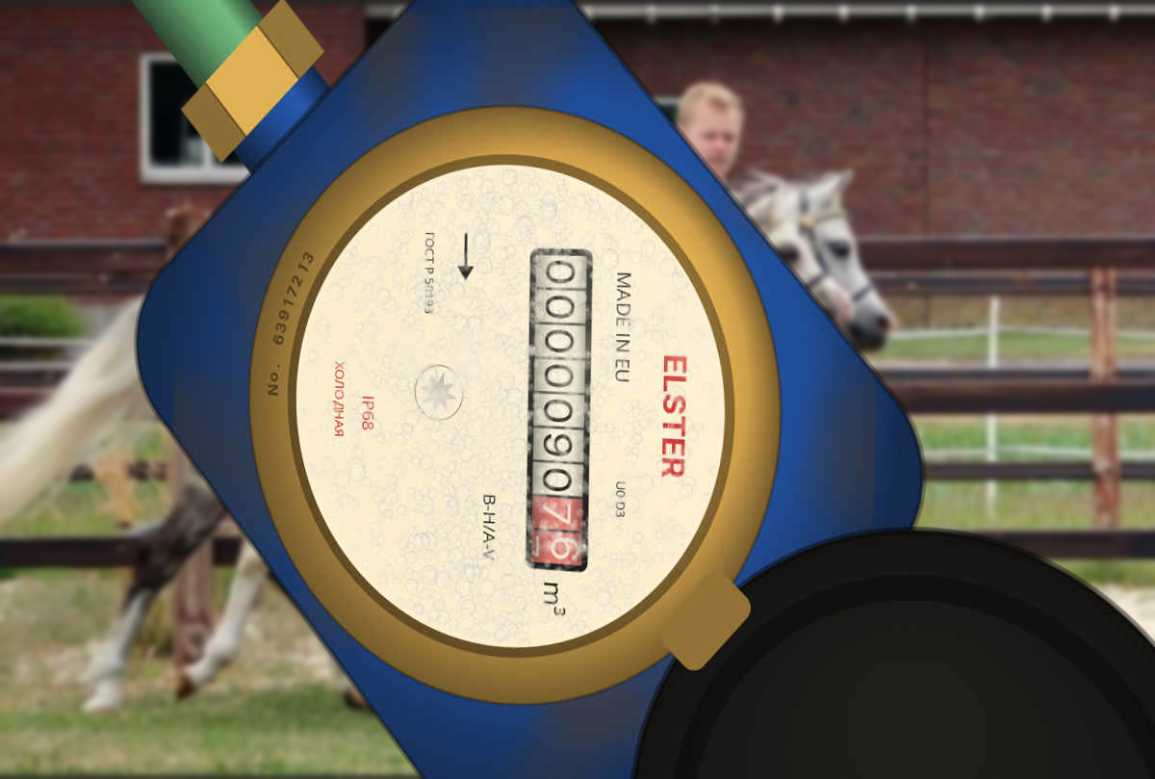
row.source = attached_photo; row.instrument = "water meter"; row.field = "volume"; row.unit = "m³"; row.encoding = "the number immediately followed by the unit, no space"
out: 90.76m³
